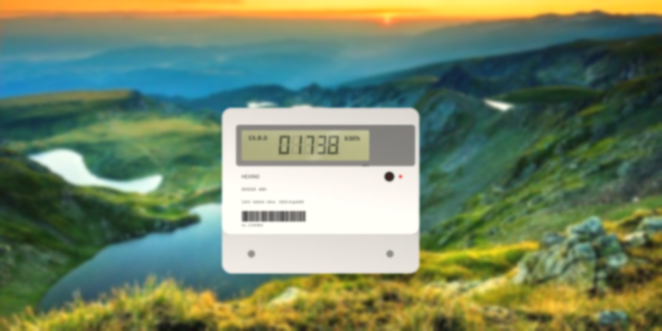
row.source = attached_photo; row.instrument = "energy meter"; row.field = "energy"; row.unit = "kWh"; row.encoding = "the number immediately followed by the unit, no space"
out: 1738kWh
